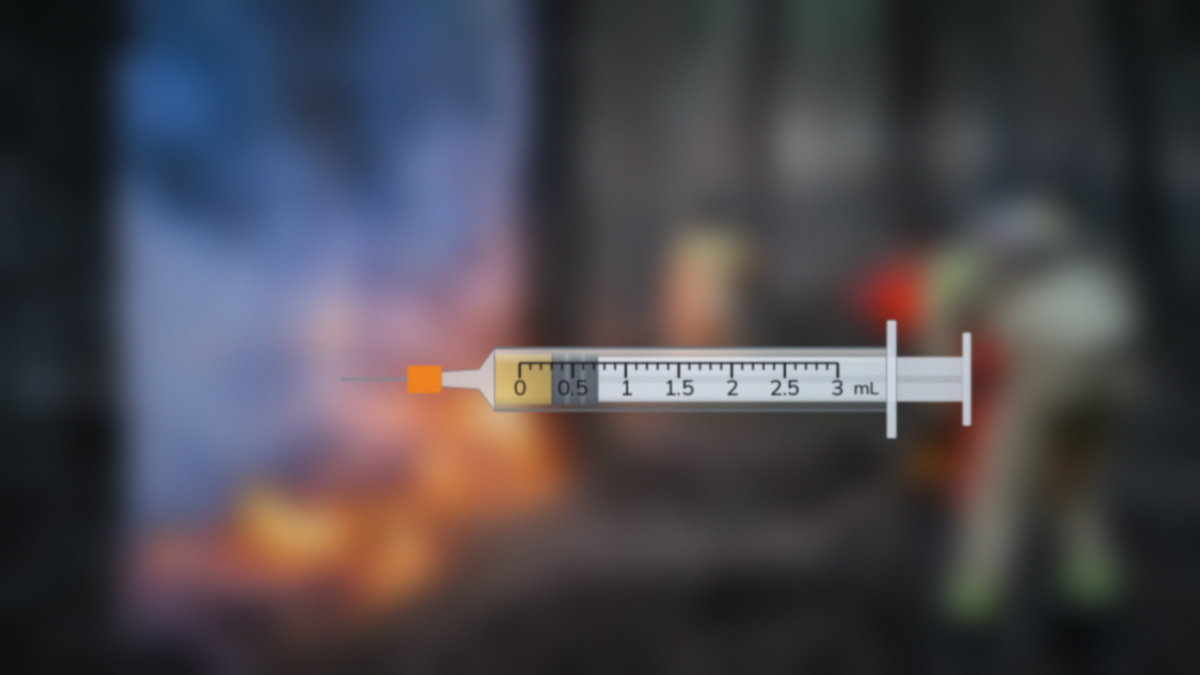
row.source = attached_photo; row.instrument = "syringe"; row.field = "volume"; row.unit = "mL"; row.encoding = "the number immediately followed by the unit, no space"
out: 0.3mL
